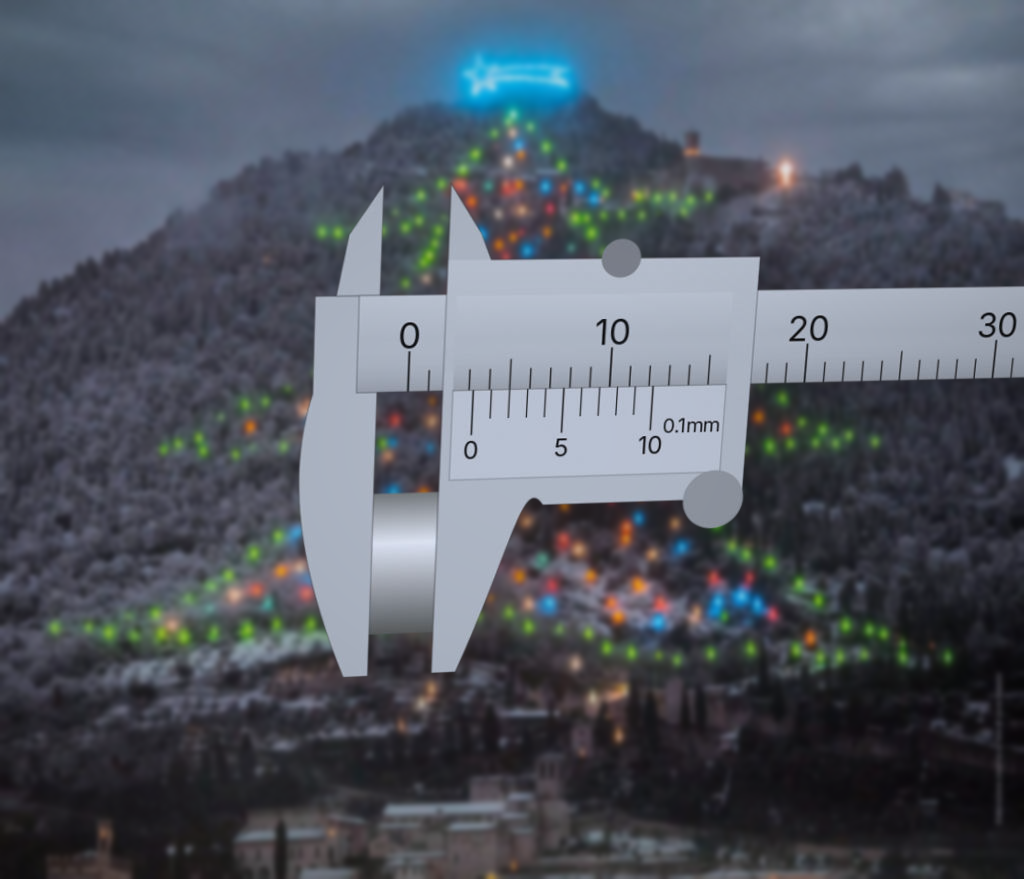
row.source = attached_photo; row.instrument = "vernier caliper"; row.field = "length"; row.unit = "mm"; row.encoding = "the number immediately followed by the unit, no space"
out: 3.2mm
